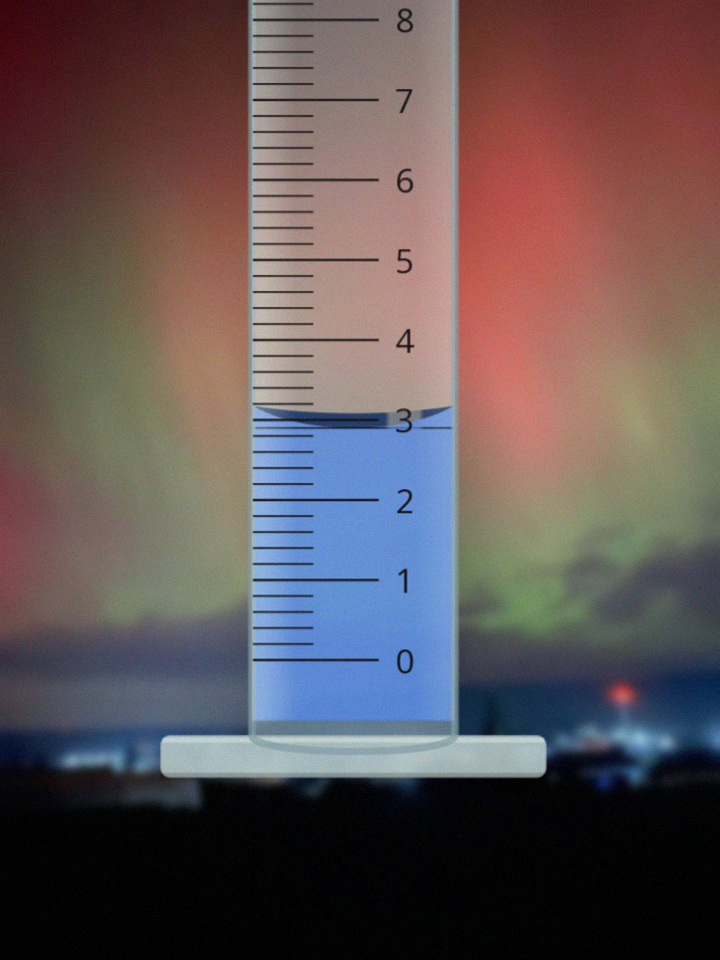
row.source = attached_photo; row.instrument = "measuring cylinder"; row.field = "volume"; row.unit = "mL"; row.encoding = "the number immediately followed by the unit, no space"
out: 2.9mL
